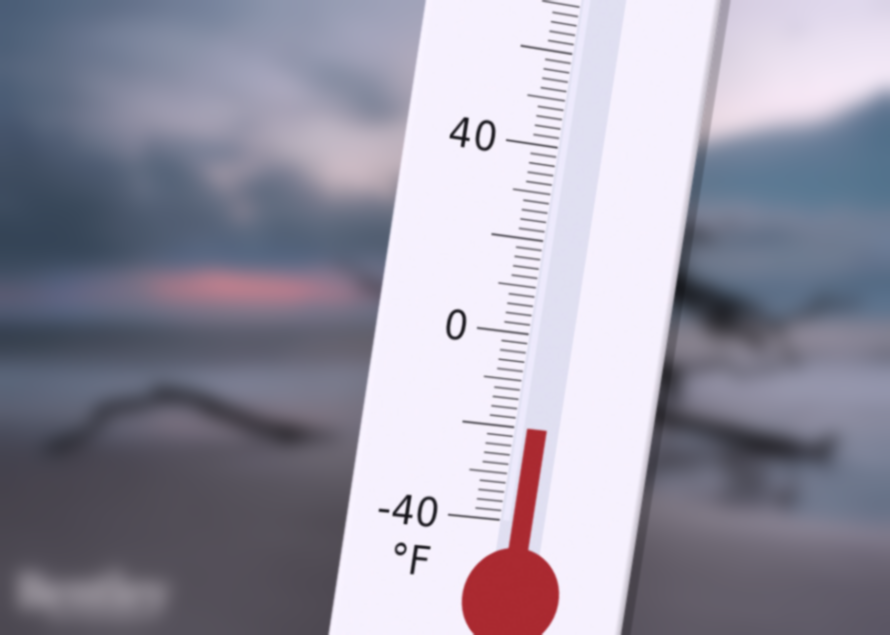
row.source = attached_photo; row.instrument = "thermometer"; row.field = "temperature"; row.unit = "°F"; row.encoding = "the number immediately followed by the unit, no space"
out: -20°F
